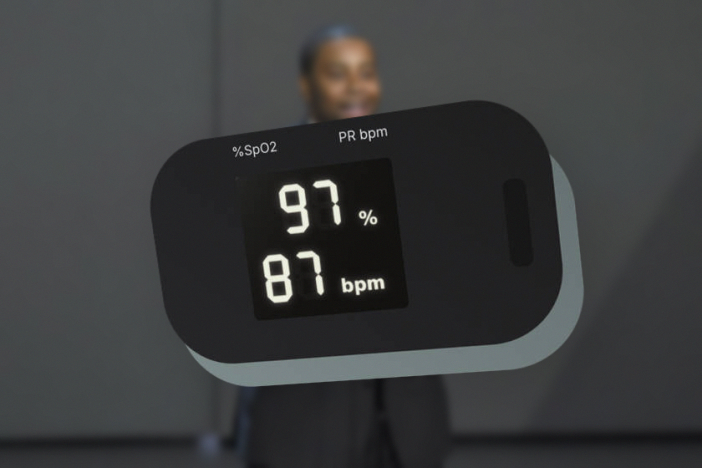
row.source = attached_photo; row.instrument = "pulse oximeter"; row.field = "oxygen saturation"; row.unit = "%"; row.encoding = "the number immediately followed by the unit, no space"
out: 97%
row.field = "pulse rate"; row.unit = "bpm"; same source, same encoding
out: 87bpm
